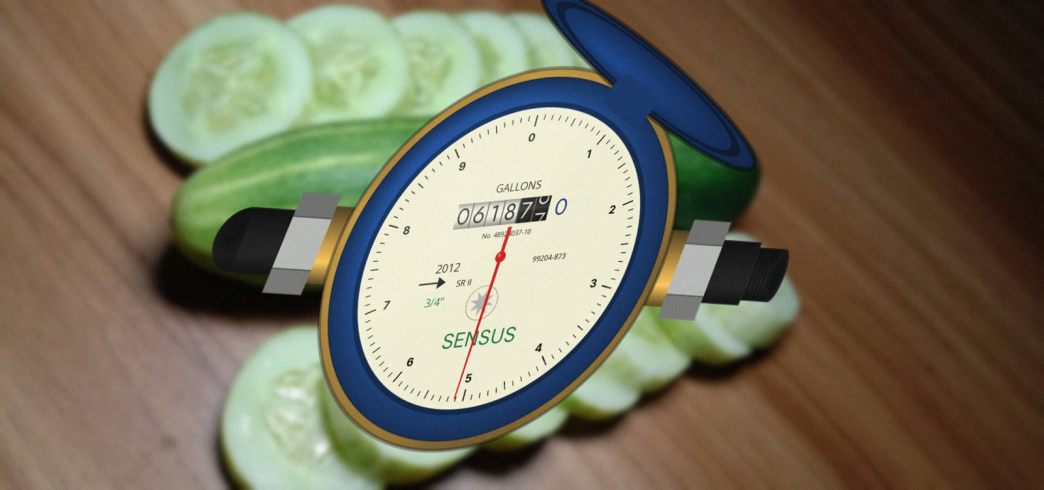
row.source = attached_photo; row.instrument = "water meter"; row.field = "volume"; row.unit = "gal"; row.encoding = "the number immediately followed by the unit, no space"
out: 618765.1gal
